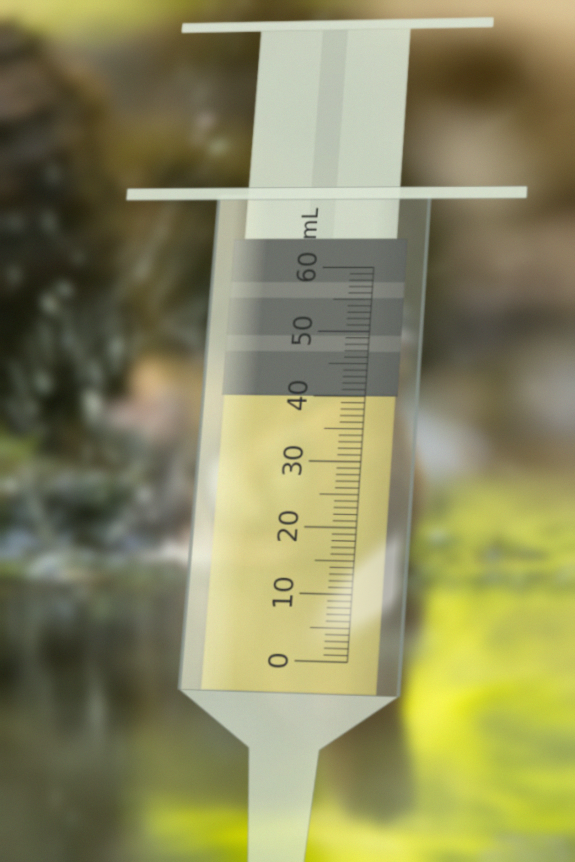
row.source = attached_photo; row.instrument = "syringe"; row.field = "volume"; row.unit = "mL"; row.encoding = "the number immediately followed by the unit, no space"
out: 40mL
